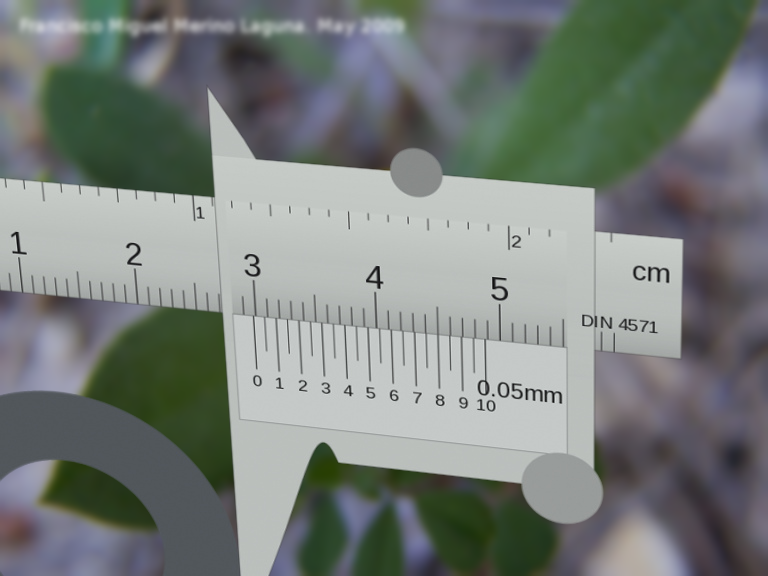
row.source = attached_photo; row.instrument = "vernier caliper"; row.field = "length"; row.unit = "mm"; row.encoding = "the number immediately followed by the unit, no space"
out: 29.8mm
